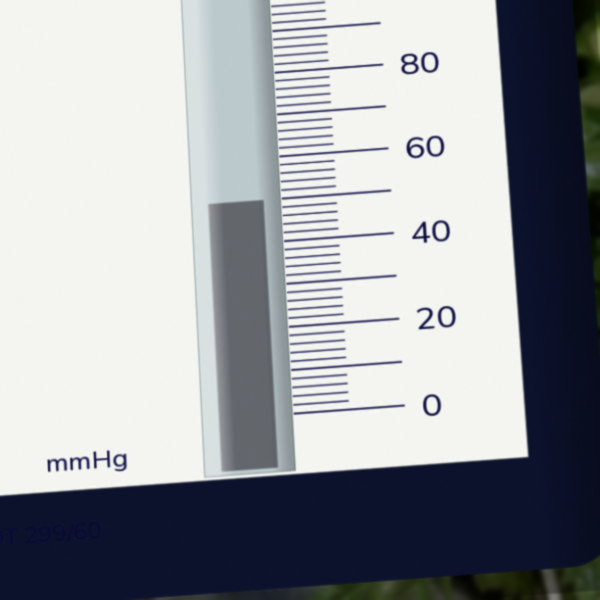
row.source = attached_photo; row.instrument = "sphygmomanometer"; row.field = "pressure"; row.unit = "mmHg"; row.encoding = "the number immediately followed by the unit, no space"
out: 50mmHg
